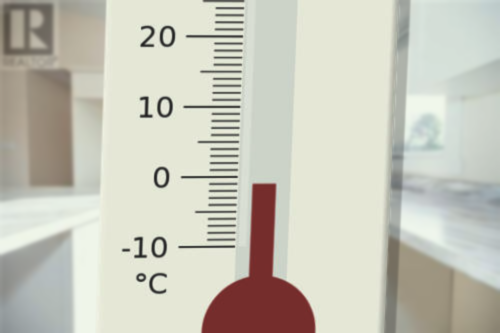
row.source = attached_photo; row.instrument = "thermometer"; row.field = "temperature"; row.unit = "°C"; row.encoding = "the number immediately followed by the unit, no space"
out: -1°C
